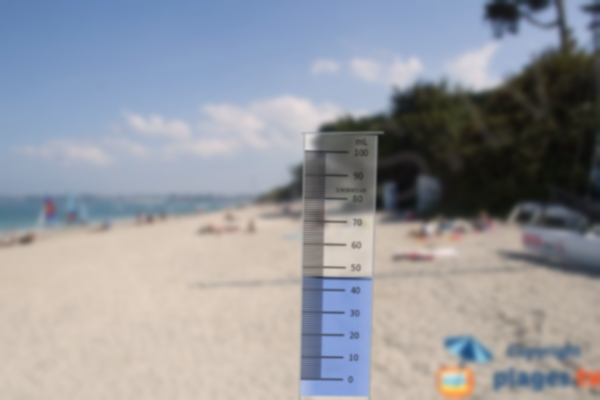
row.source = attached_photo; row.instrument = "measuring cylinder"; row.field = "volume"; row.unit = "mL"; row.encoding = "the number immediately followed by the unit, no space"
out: 45mL
